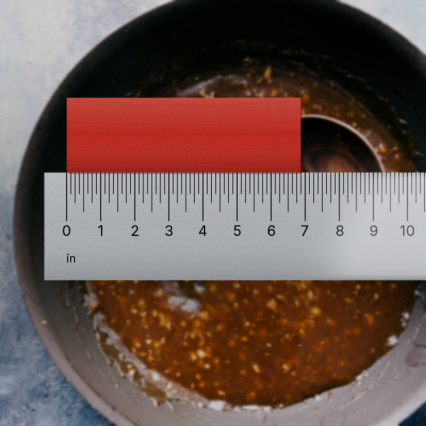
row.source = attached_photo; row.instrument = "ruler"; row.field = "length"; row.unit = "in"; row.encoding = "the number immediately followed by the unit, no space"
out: 6.875in
